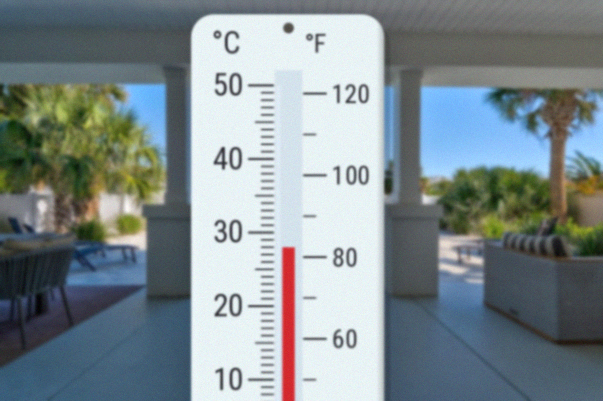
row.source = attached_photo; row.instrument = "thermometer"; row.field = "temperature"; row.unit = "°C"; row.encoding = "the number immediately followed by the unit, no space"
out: 28°C
